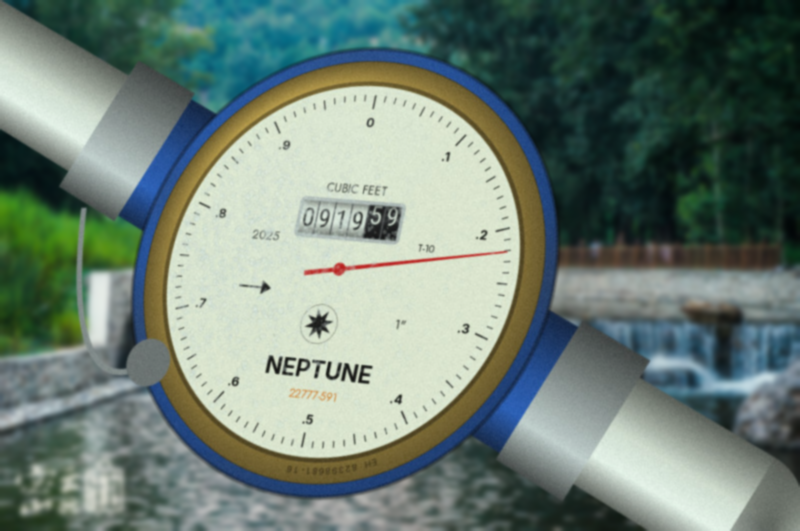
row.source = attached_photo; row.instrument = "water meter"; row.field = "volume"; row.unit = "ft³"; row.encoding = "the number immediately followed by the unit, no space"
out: 91959.22ft³
